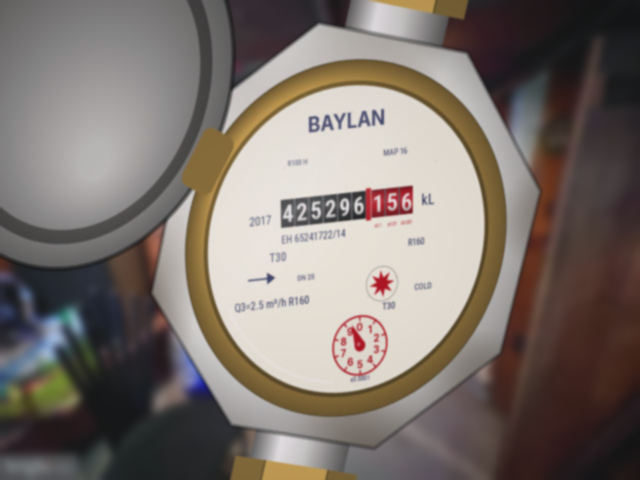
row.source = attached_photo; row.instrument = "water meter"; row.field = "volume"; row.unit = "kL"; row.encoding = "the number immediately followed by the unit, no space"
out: 425296.1559kL
